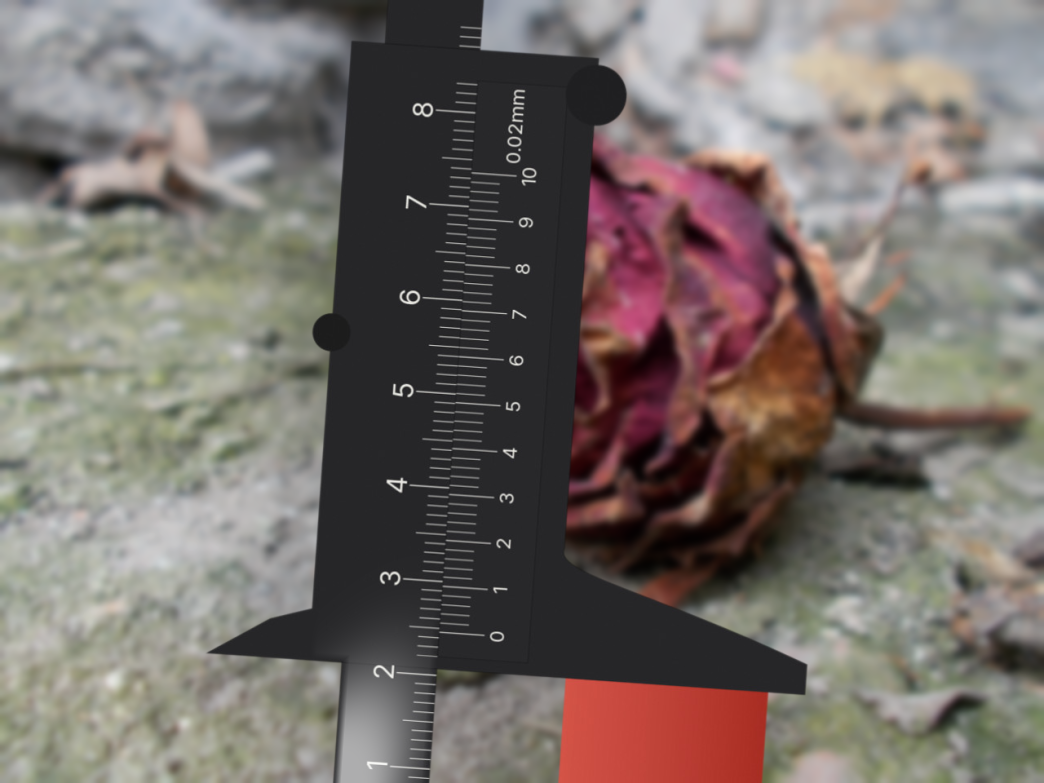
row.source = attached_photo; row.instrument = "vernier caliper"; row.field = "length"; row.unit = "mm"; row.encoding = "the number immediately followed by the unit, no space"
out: 24.6mm
